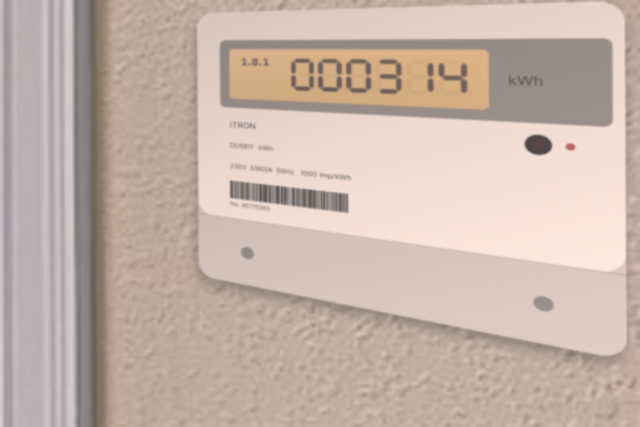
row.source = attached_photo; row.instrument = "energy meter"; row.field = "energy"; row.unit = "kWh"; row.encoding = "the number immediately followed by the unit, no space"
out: 314kWh
